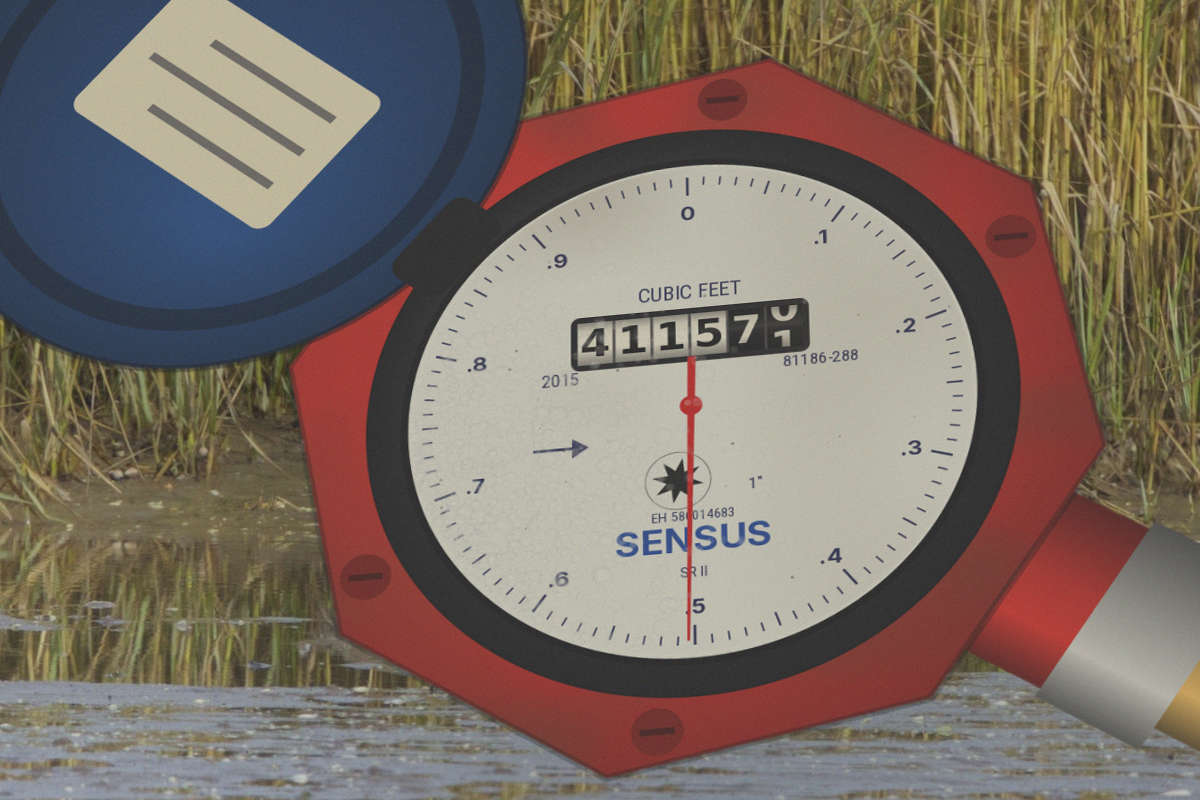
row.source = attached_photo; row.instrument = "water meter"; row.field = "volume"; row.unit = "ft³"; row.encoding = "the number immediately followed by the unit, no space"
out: 411570.50ft³
